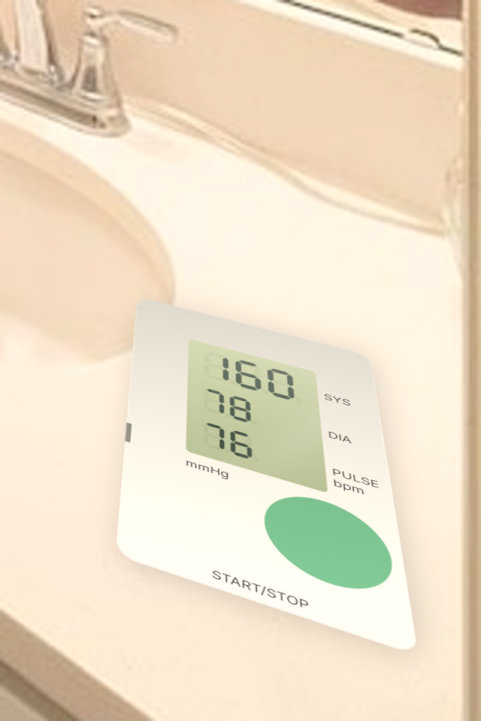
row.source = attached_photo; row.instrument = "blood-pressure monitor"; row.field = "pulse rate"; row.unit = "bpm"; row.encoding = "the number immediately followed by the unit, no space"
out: 76bpm
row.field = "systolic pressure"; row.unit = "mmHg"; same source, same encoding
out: 160mmHg
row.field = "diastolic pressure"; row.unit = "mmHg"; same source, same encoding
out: 78mmHg
